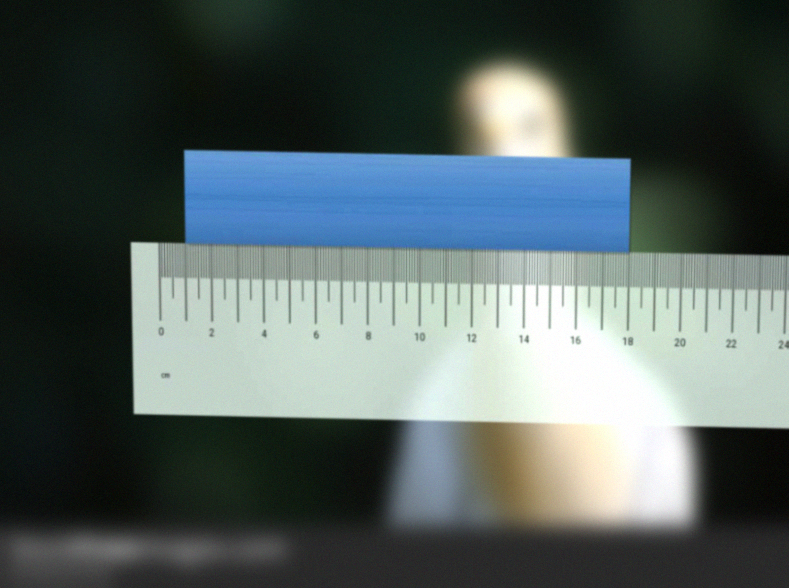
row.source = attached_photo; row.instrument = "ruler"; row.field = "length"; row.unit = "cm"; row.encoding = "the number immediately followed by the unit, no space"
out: 17cm
